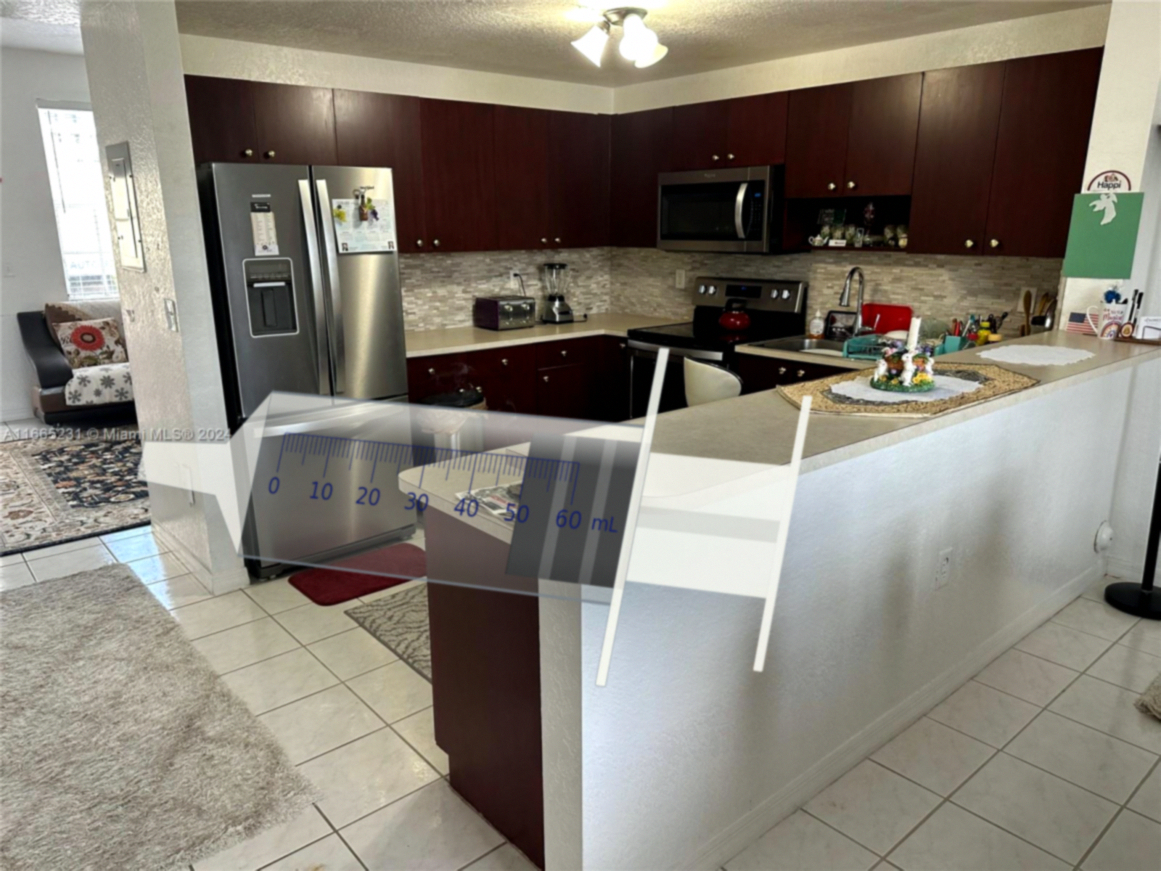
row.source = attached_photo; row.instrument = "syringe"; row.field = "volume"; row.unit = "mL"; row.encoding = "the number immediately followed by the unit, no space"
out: 50mL
